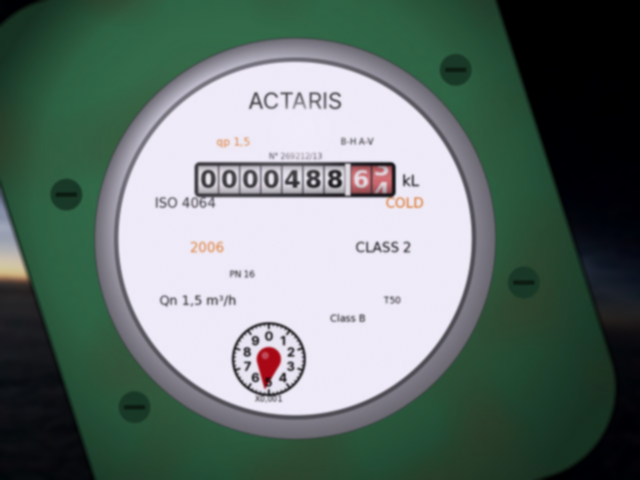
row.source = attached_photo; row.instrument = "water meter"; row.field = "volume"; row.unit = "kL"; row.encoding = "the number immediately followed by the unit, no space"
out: 488.635kL
